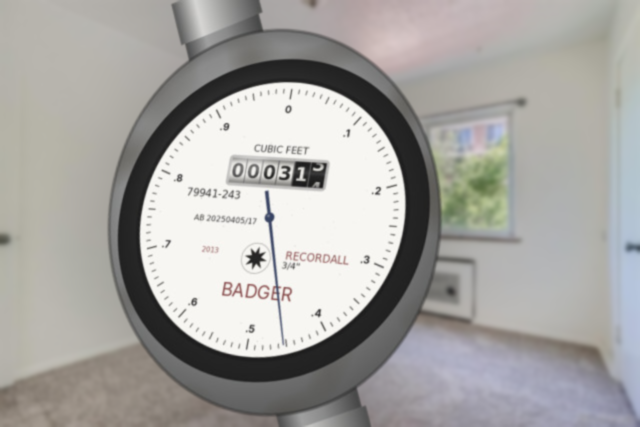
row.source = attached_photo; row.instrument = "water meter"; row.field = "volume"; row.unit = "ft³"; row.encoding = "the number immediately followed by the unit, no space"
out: 313.45ft³
